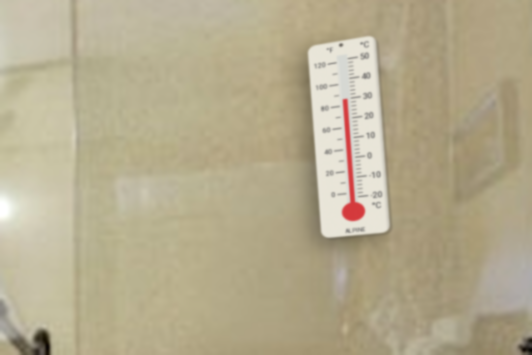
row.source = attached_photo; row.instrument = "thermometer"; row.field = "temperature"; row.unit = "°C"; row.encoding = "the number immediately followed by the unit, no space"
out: 30°C
